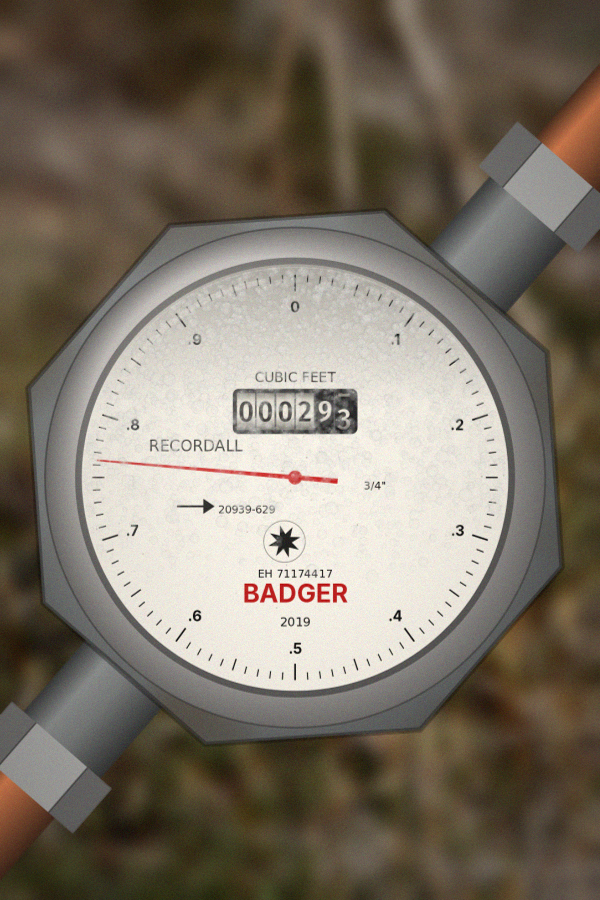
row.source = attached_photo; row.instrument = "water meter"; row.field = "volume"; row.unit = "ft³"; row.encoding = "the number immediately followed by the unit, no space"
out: 292.76ft³
